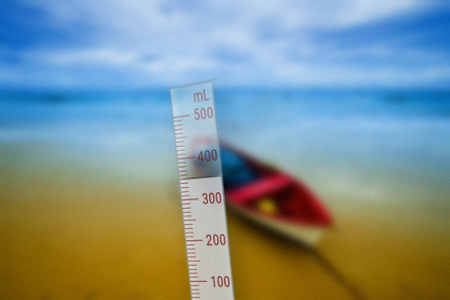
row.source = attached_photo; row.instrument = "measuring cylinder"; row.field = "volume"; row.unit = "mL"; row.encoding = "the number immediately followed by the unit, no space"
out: 350mL
